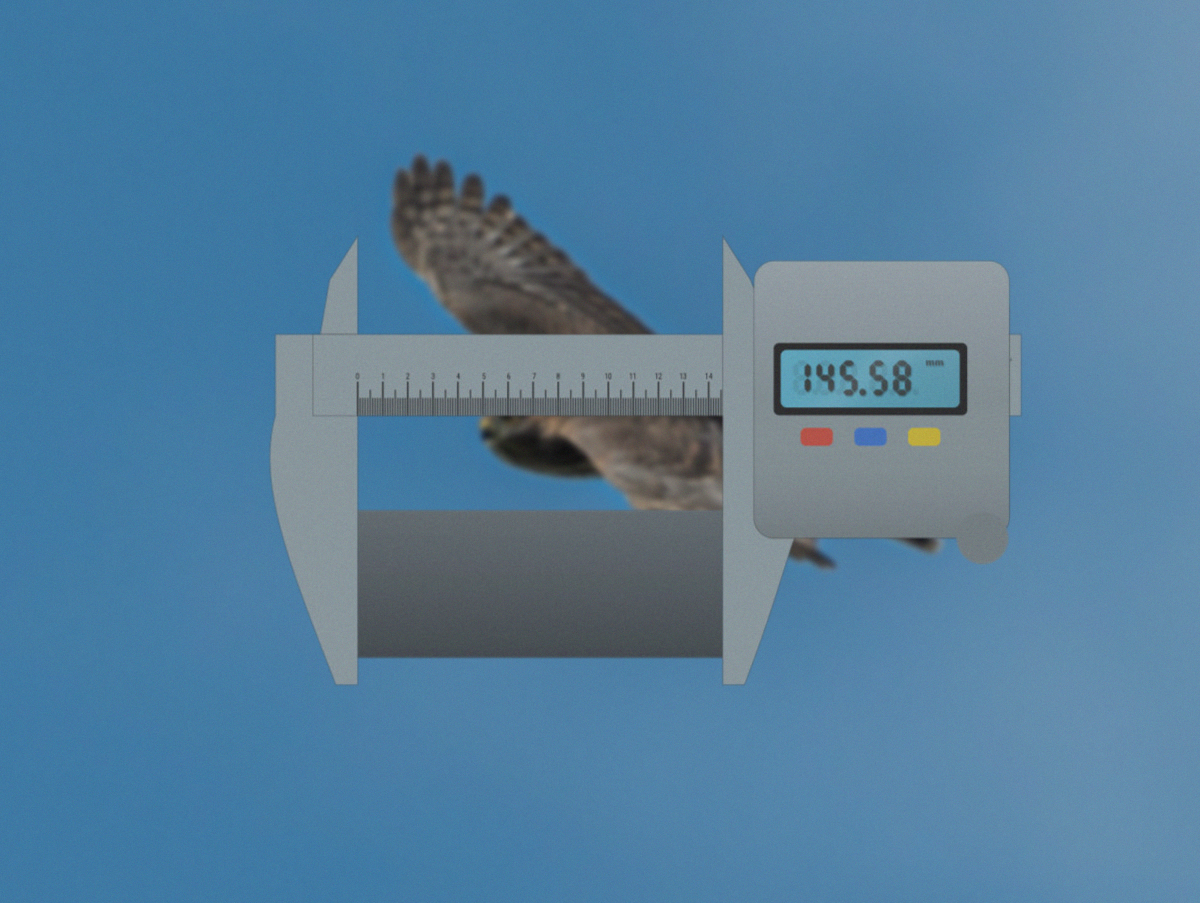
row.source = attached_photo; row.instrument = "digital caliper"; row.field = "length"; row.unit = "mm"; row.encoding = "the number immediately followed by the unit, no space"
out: 145.58mm
